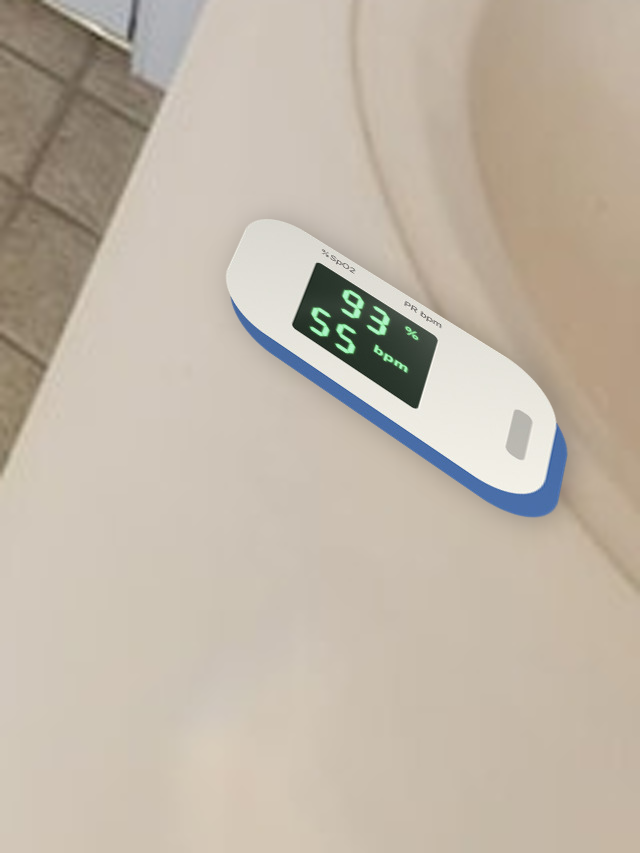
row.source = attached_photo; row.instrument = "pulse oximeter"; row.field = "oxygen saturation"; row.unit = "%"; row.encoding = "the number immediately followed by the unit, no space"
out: 93%
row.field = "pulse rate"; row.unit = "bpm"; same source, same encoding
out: 55bpm
